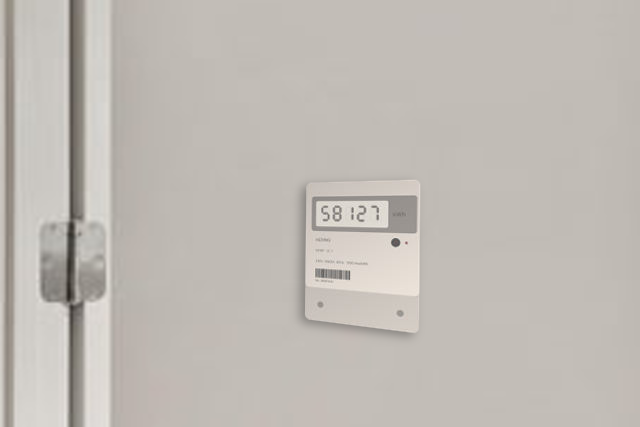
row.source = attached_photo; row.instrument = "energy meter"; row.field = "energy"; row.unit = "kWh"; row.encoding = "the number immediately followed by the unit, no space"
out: 58127kWh
